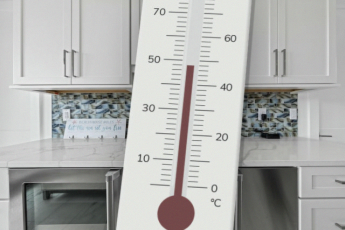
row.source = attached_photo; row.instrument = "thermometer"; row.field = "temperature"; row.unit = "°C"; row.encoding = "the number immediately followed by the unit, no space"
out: 48°C
